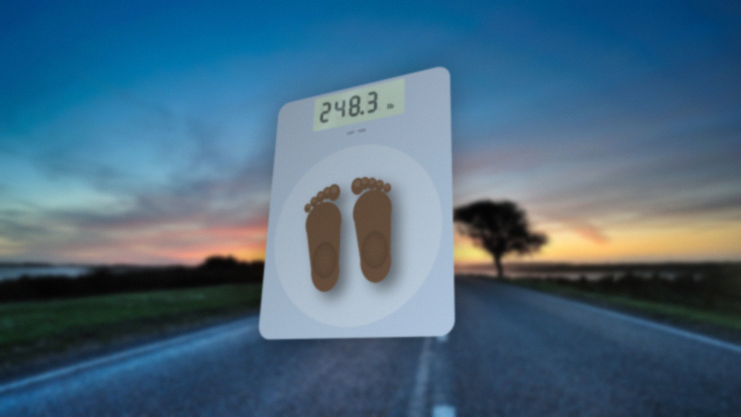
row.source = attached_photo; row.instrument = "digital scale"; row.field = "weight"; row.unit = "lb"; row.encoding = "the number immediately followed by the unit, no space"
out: 248.3lb
